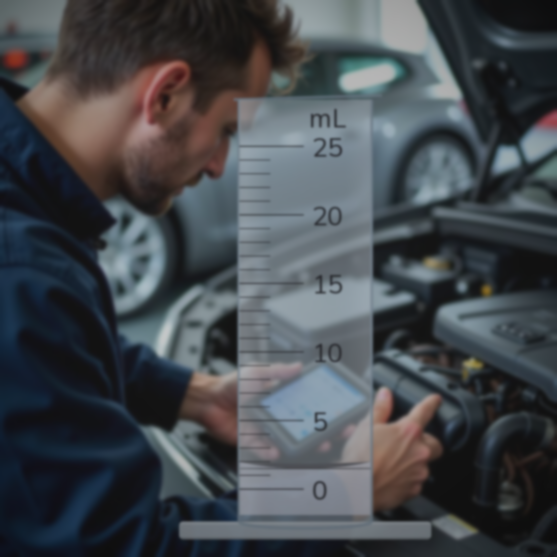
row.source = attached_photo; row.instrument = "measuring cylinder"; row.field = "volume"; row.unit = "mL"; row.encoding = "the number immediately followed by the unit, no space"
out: 1.5mL
